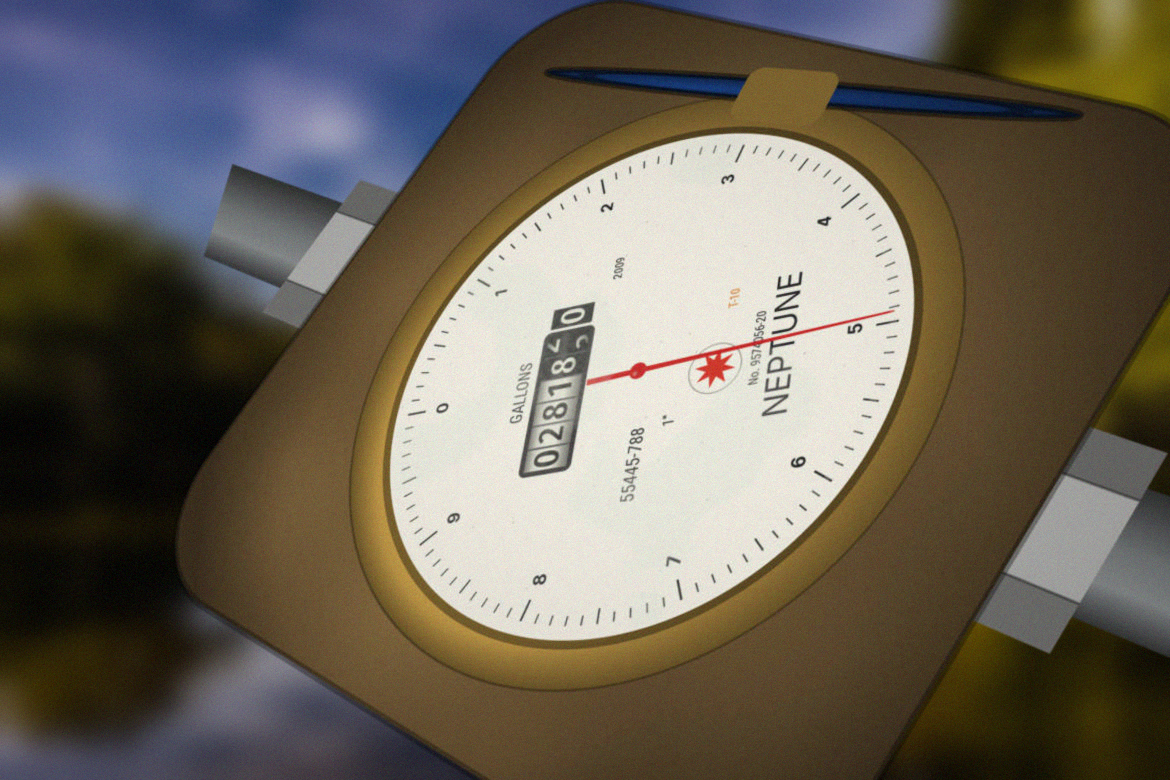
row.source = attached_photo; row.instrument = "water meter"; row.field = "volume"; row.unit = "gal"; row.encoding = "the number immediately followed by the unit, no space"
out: 281824.9gal
